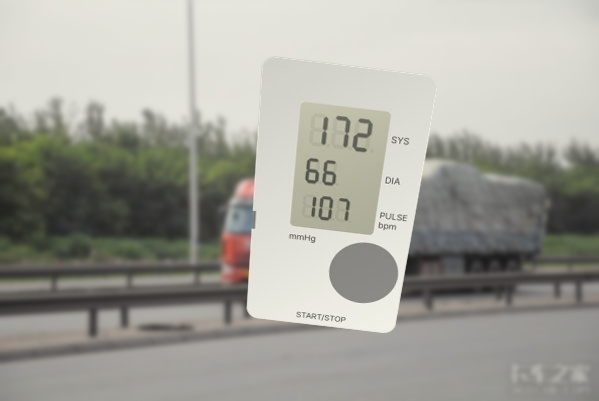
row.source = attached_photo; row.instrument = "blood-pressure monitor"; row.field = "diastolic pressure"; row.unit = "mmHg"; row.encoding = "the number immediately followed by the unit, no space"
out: 66mmHg
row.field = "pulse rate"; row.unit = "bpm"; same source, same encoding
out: 107bpm
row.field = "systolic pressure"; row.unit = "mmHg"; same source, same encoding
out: 172mmHg
